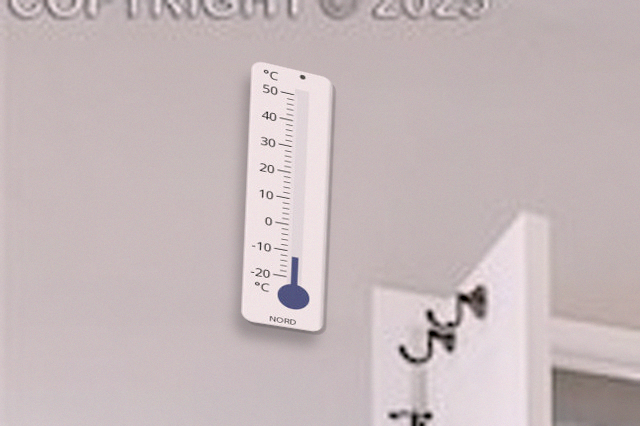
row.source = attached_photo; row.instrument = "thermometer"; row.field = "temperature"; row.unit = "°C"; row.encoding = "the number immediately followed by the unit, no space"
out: -12°C
